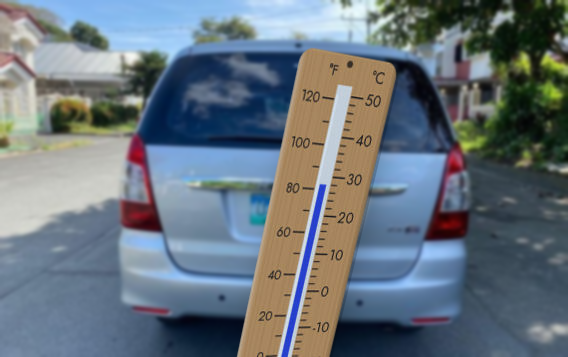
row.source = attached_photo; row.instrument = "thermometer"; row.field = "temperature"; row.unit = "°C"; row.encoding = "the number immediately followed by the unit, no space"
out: 28°C
